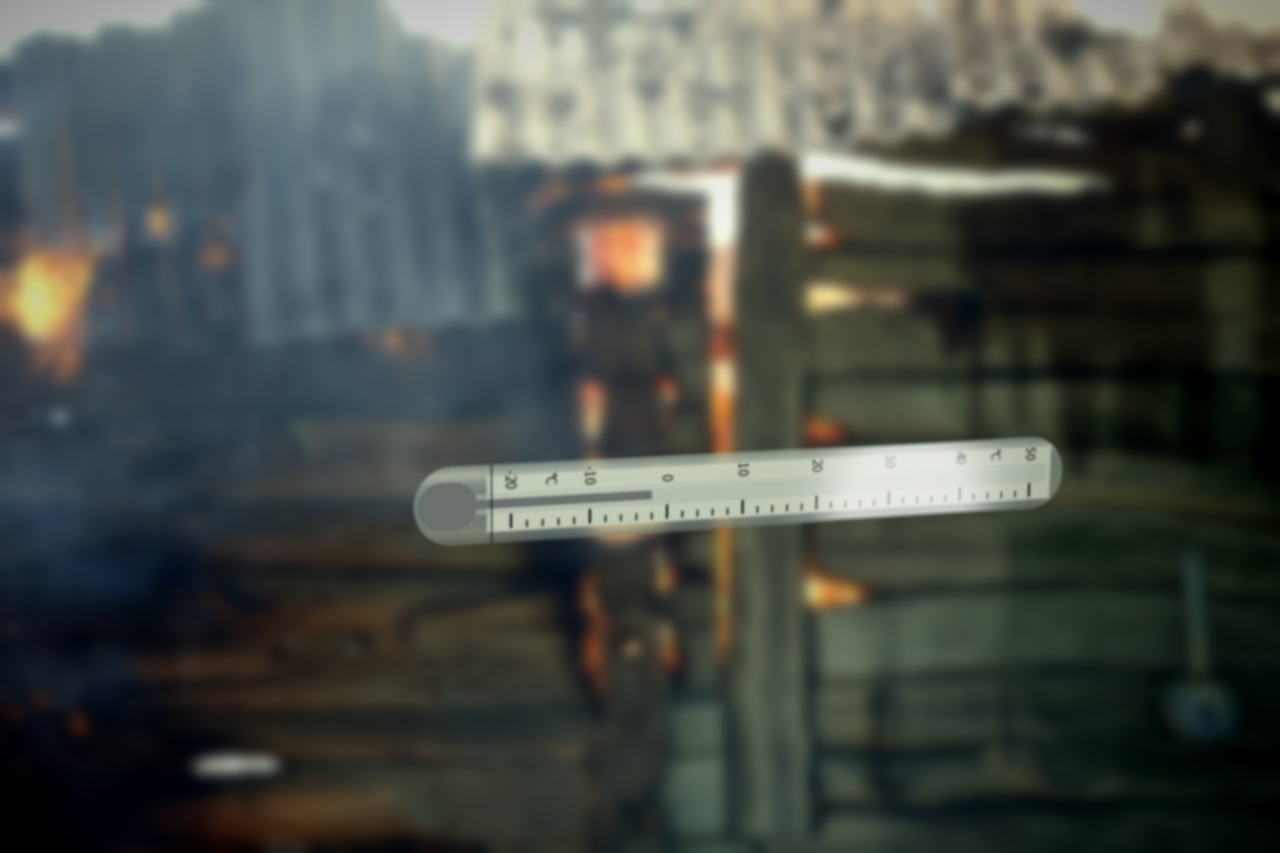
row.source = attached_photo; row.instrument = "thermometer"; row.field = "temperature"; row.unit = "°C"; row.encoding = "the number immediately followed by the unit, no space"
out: -2°C
